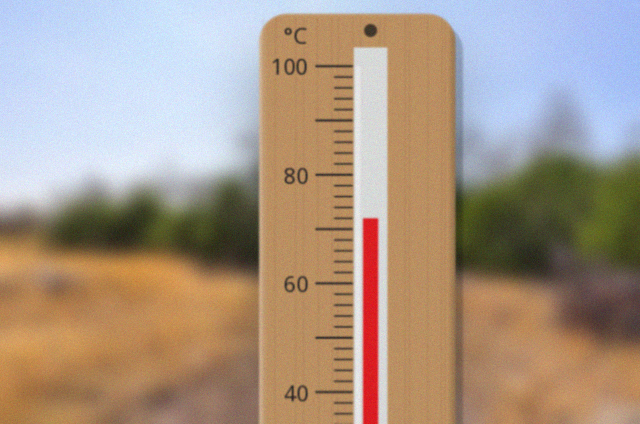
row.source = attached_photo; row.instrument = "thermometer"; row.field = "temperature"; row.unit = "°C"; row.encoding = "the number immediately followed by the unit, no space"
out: 72°C
